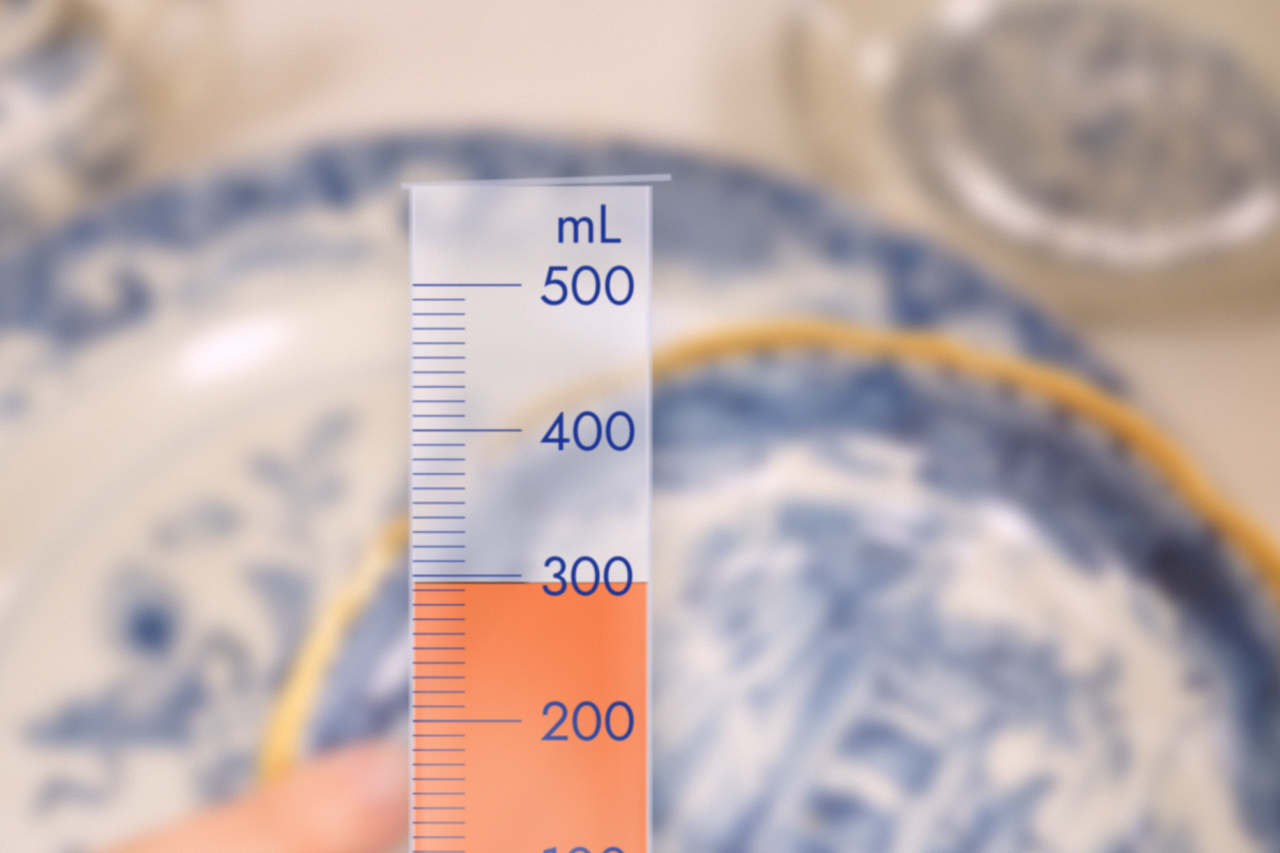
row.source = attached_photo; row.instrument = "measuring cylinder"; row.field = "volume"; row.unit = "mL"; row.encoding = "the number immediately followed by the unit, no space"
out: 295mL
